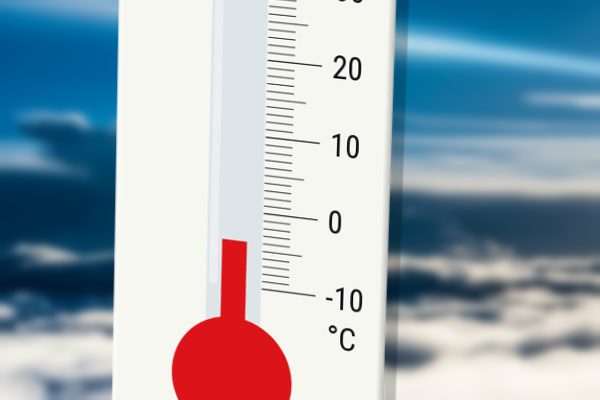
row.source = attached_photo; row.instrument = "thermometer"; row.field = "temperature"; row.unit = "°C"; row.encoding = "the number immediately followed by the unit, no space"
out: -4°C
